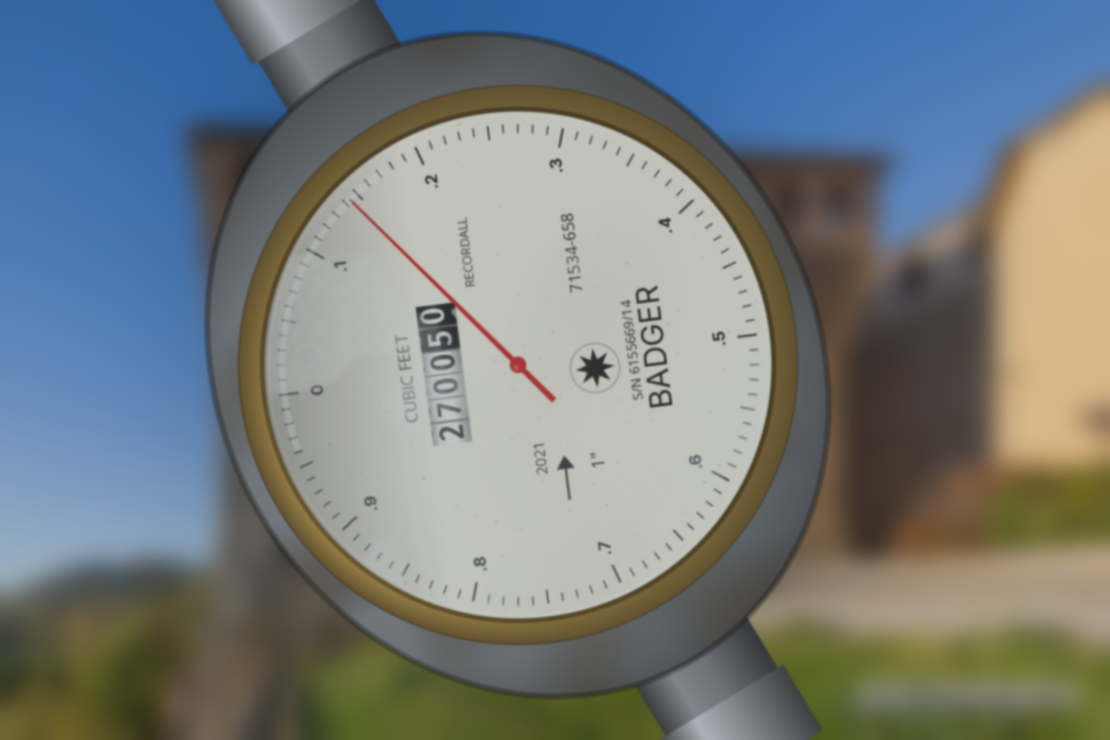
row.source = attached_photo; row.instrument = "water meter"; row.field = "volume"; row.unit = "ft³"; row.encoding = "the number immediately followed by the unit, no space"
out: 270050.14ft³
